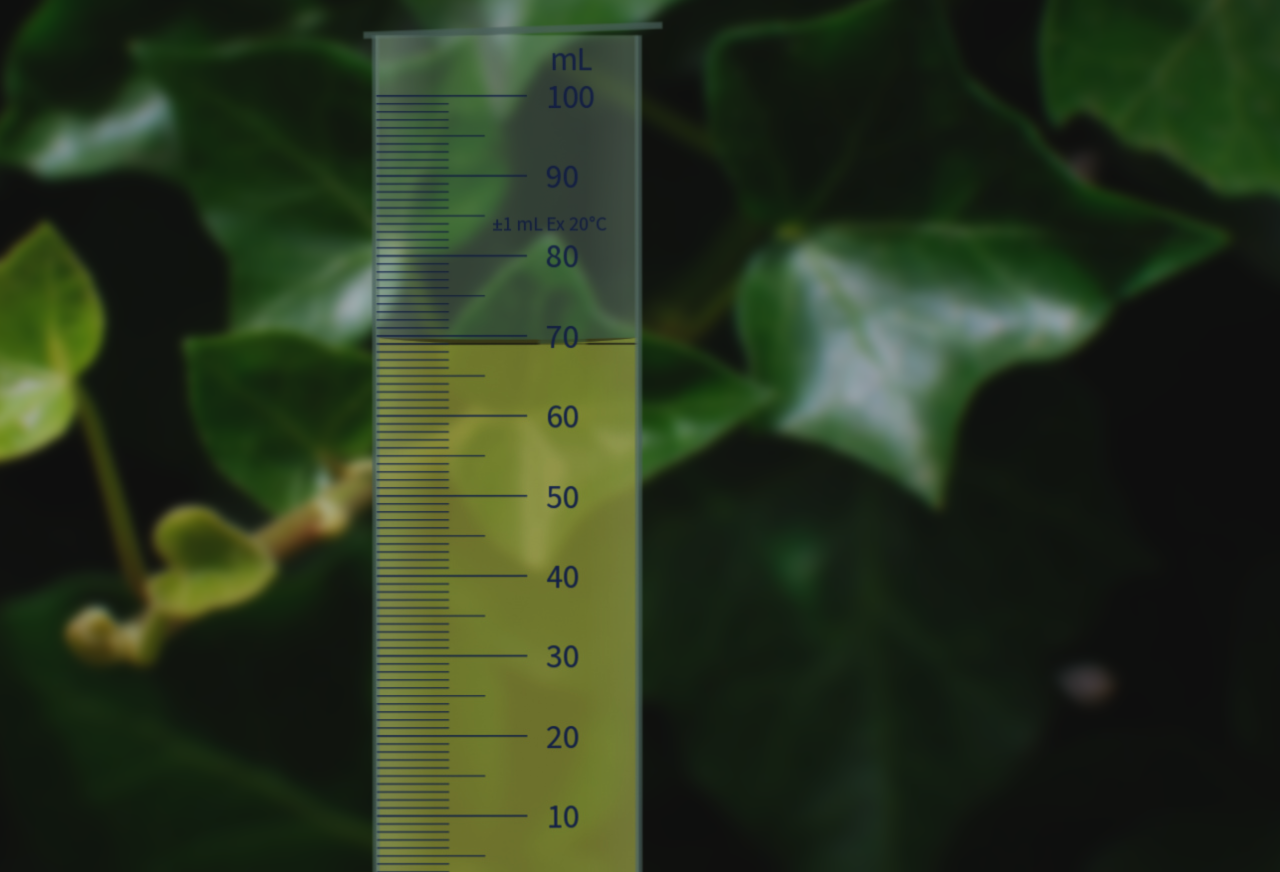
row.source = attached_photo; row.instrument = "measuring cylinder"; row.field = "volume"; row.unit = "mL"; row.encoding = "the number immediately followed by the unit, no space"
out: 69mL
